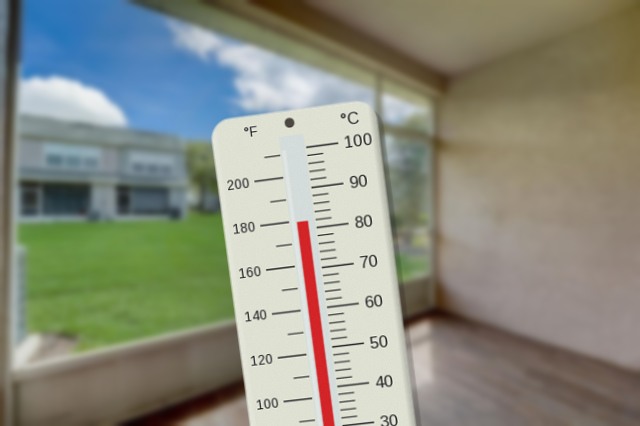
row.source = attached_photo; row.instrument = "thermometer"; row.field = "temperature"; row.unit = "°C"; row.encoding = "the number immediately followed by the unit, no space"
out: 82°C
